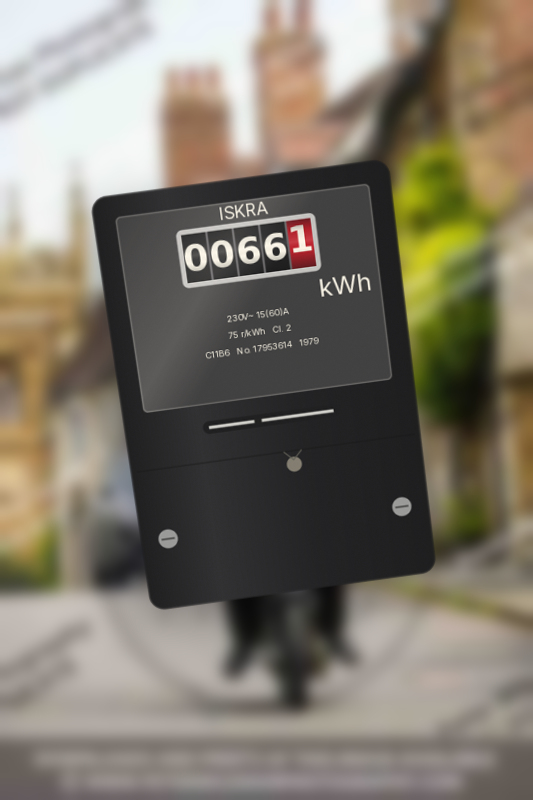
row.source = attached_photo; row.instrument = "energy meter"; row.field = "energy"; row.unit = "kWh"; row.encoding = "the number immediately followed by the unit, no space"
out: 66.1kWh
